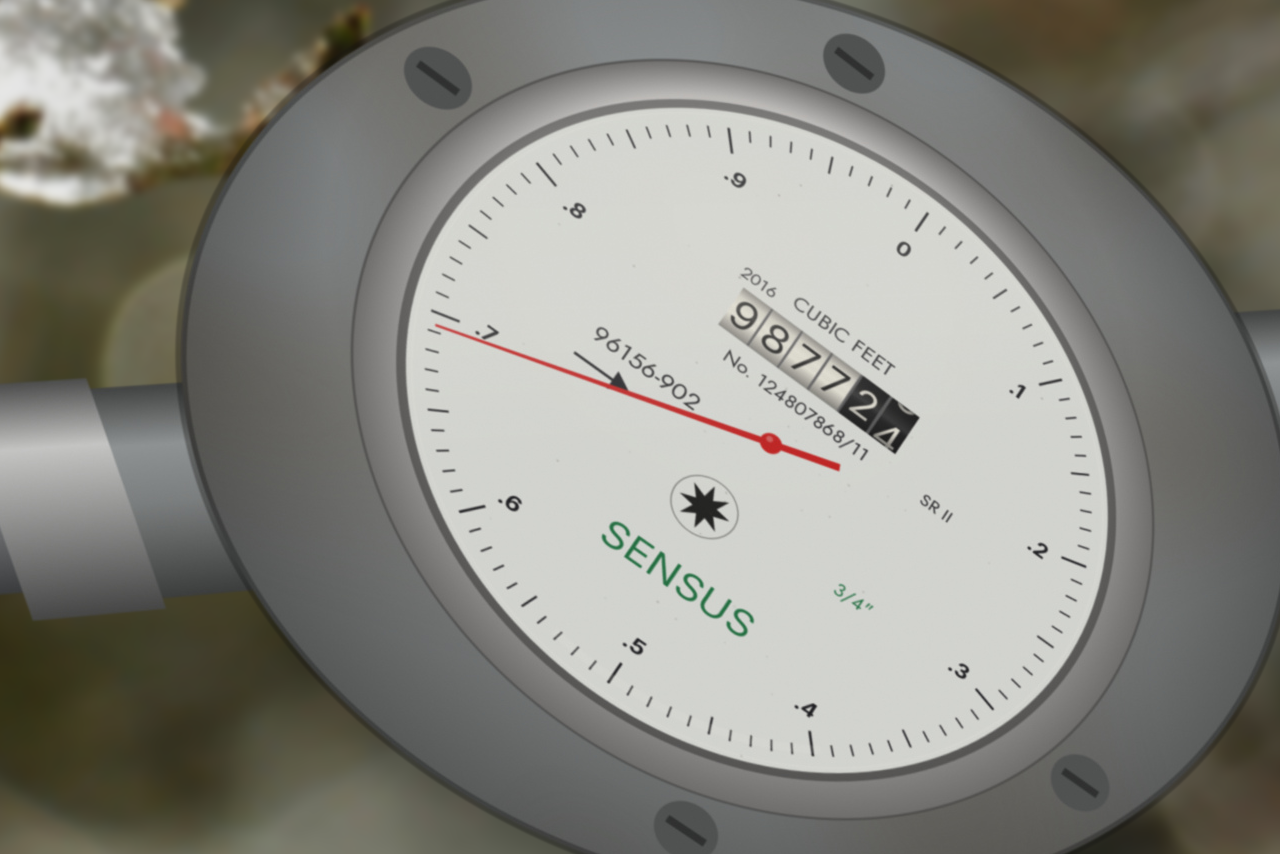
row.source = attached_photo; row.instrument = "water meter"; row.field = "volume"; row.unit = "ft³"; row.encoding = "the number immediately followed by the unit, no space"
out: 987723.69ft³
